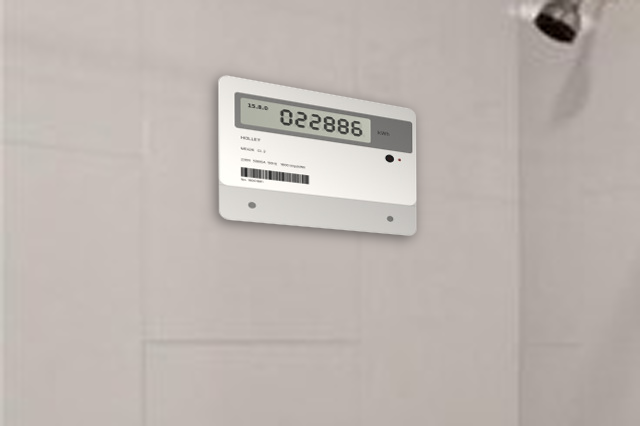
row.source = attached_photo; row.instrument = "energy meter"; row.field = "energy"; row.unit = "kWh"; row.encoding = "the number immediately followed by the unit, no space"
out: 22886kWh
